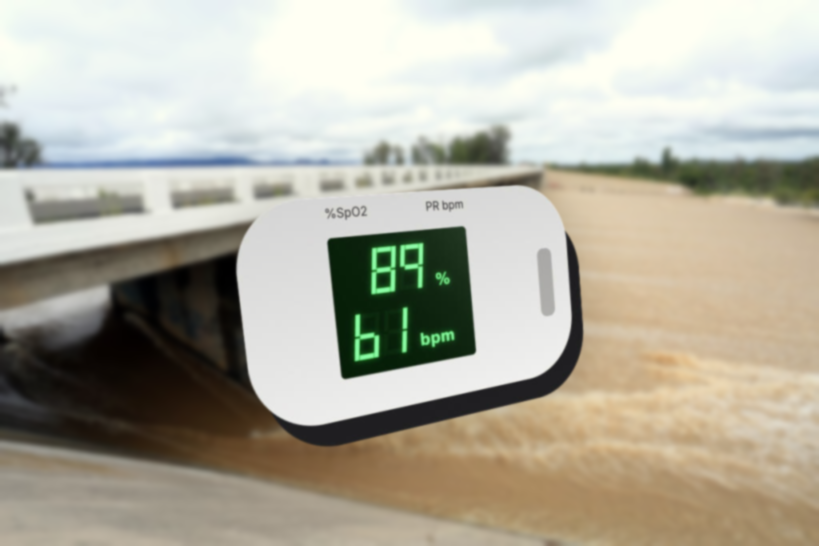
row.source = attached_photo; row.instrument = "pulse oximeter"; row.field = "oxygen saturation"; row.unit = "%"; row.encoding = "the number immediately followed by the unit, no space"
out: 89%
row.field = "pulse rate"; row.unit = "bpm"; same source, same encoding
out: 61bpm
